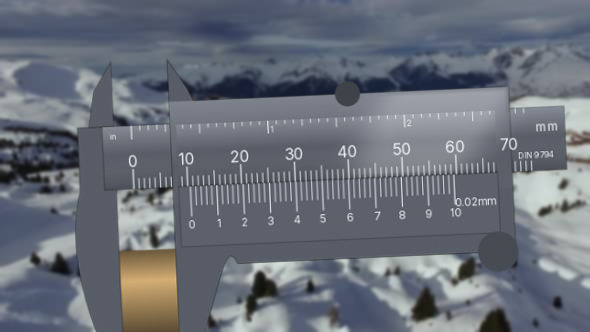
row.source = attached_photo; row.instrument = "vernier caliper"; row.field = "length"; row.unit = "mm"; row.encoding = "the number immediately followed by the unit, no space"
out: 10.5mm
